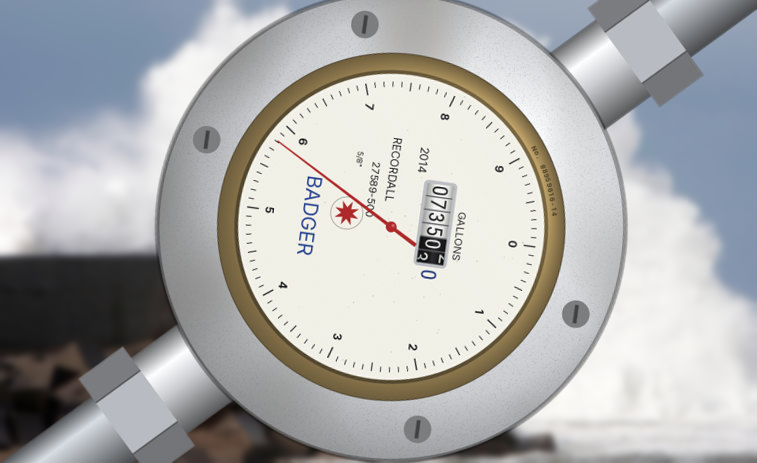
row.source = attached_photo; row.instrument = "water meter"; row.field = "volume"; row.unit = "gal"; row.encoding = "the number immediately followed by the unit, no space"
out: 735025.8gal
